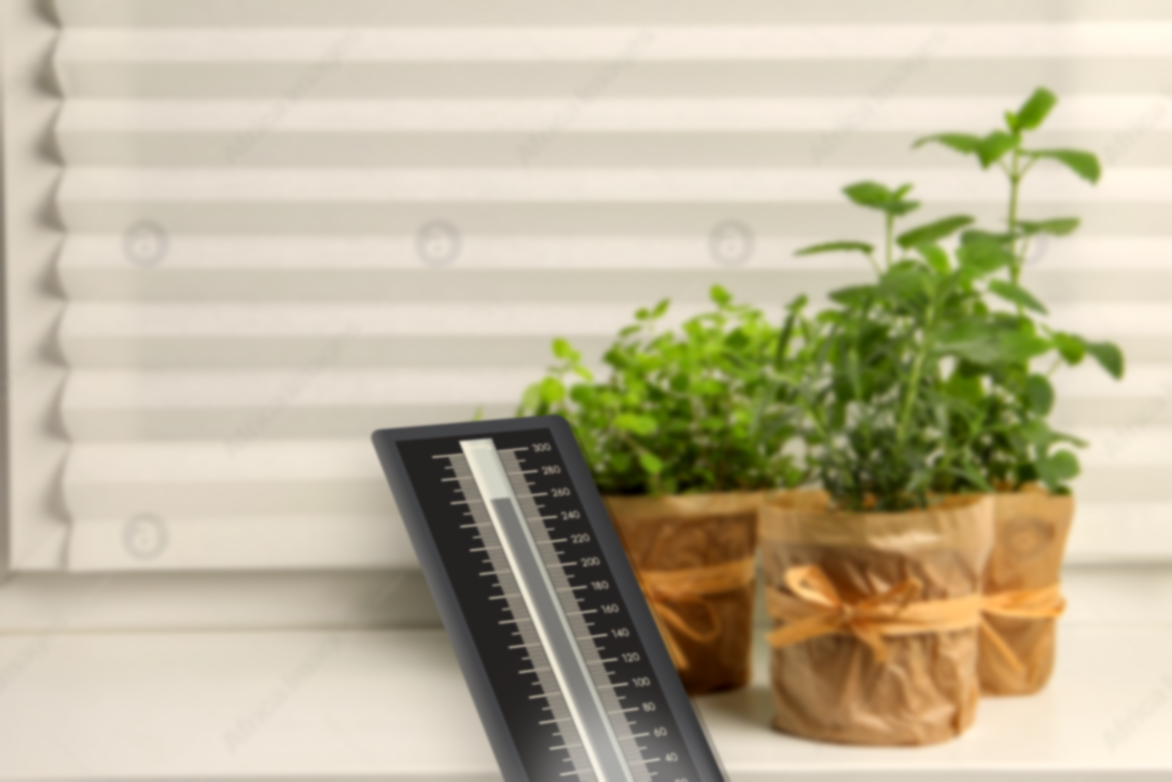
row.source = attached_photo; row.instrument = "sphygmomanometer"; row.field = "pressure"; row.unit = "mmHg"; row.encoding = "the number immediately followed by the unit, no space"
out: 260mmHg
